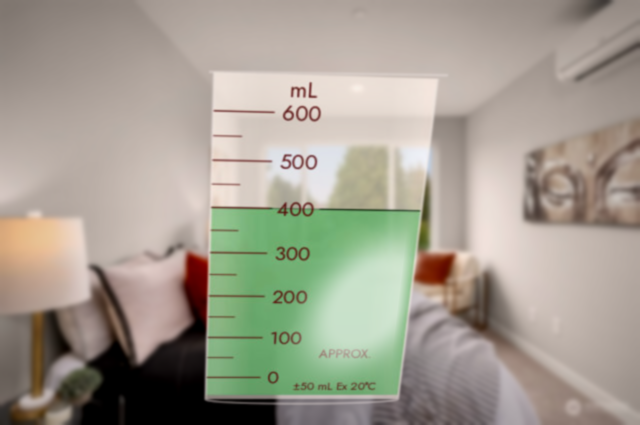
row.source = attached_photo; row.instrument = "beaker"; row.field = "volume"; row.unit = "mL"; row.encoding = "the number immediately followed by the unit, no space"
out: 400mL
